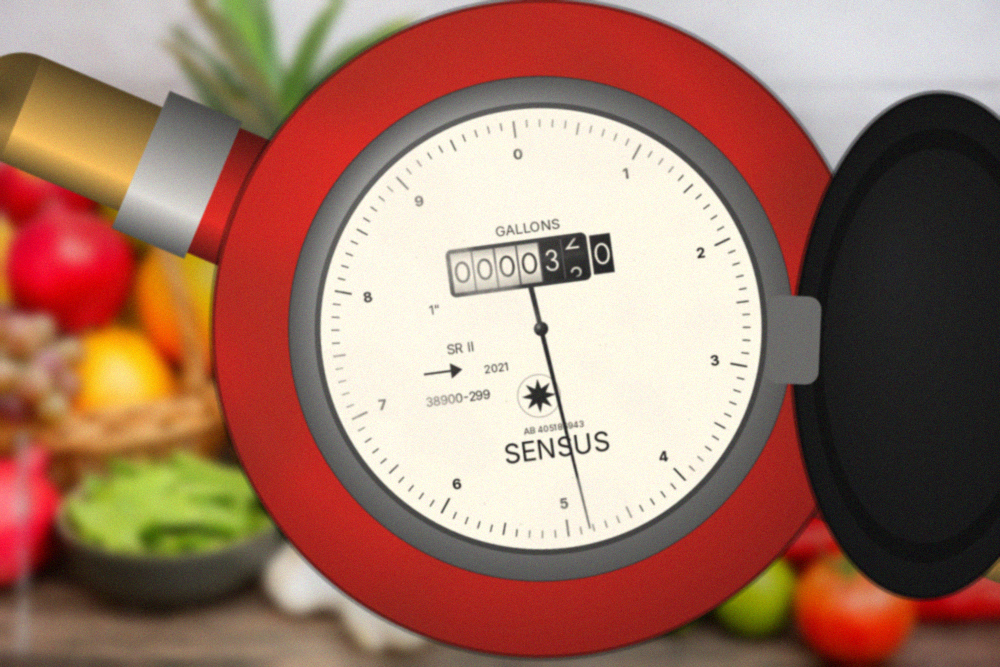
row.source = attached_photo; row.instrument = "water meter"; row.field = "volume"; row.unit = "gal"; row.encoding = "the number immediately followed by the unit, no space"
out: 324.8gal
